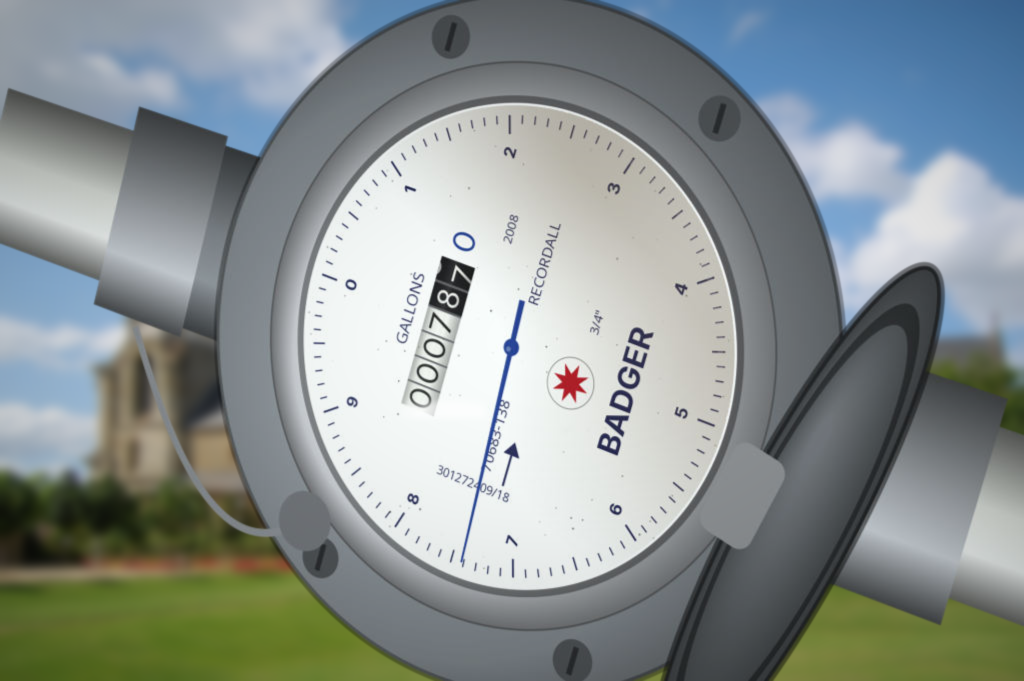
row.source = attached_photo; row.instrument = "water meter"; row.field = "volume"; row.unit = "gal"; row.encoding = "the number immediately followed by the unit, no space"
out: 7867.4gal
